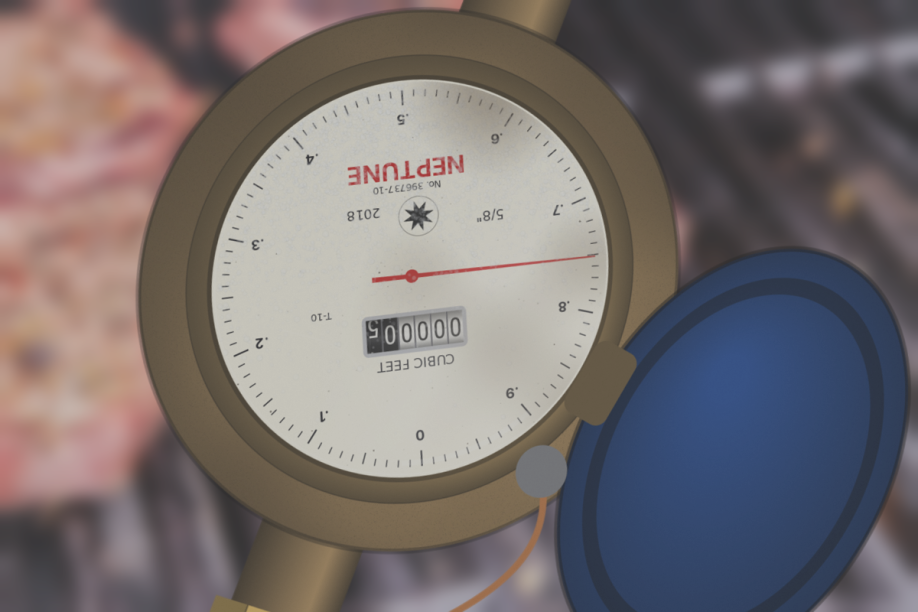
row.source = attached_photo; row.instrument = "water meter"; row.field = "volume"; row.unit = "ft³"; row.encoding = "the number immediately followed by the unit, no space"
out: 4.75ft³
